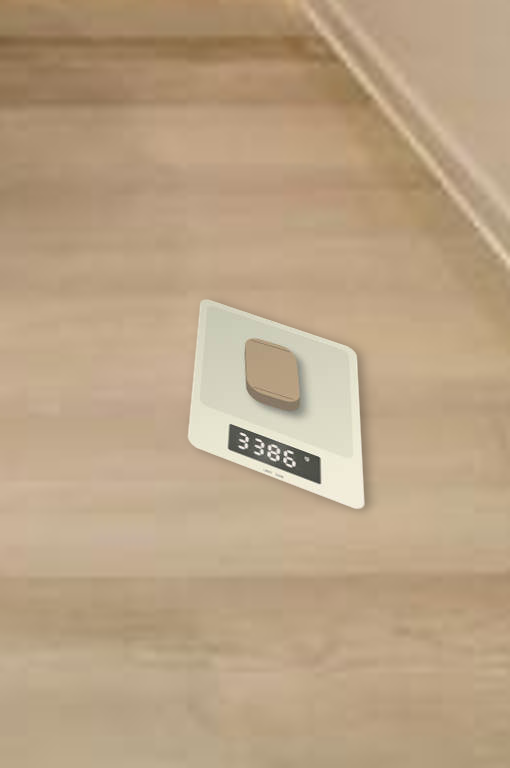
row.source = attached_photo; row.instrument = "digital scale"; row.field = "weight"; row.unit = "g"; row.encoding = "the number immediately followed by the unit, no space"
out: 3386g
